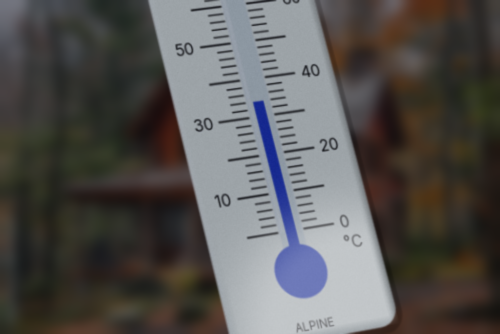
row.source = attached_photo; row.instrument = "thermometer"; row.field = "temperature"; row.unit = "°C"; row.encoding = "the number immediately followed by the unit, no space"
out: 34°C
